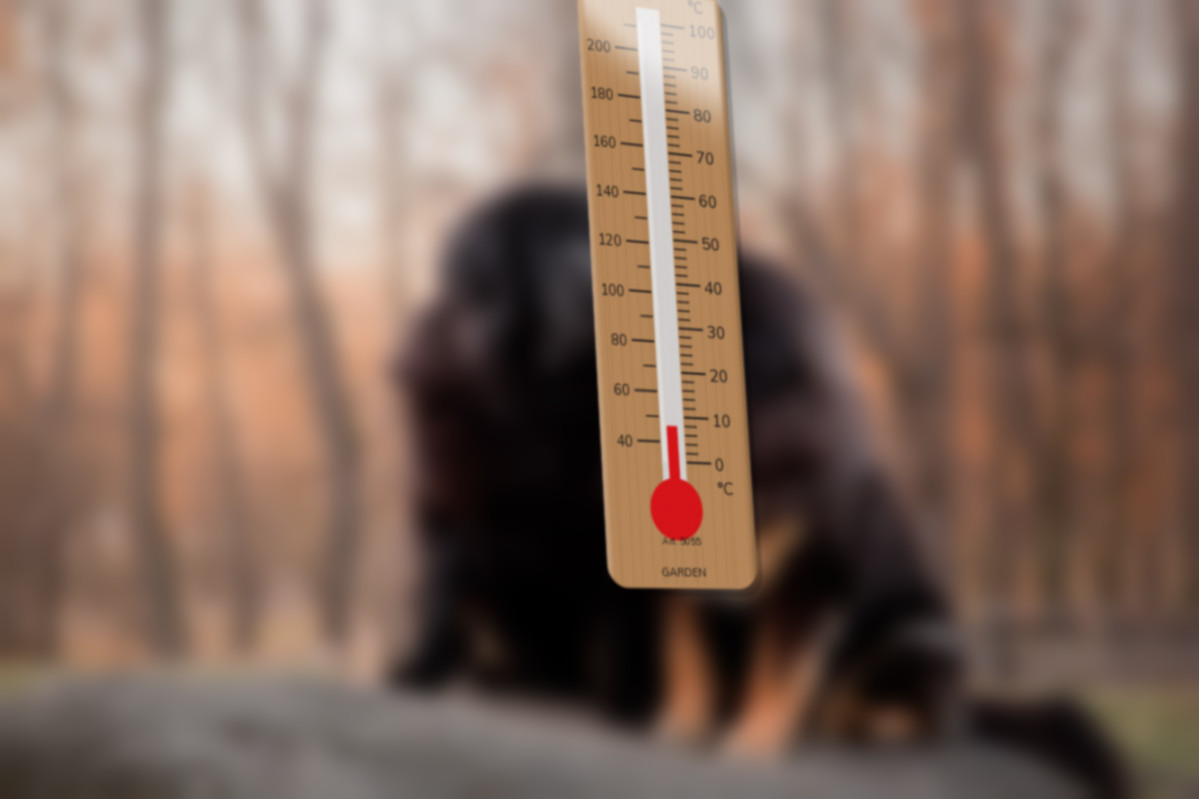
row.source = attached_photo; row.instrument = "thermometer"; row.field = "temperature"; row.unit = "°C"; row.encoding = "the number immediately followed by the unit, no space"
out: 8°C
